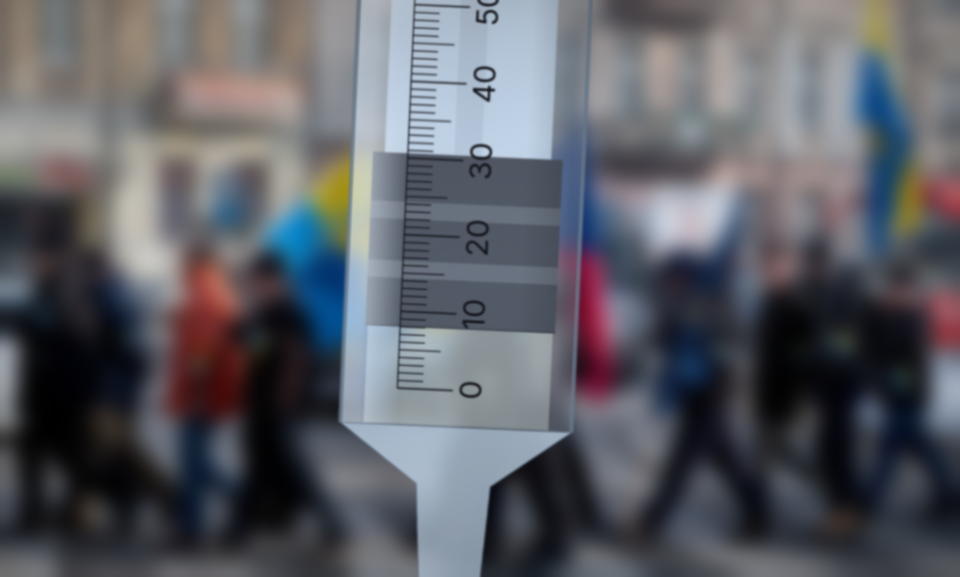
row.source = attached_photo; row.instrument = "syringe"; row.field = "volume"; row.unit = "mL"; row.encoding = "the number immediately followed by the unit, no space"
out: 8mL
